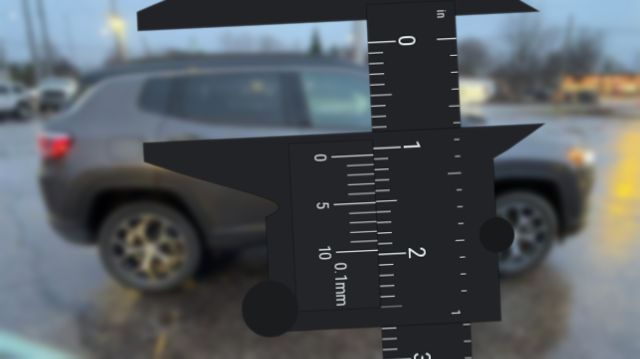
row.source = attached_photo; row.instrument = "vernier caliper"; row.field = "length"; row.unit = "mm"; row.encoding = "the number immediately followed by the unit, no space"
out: 10.6mm
